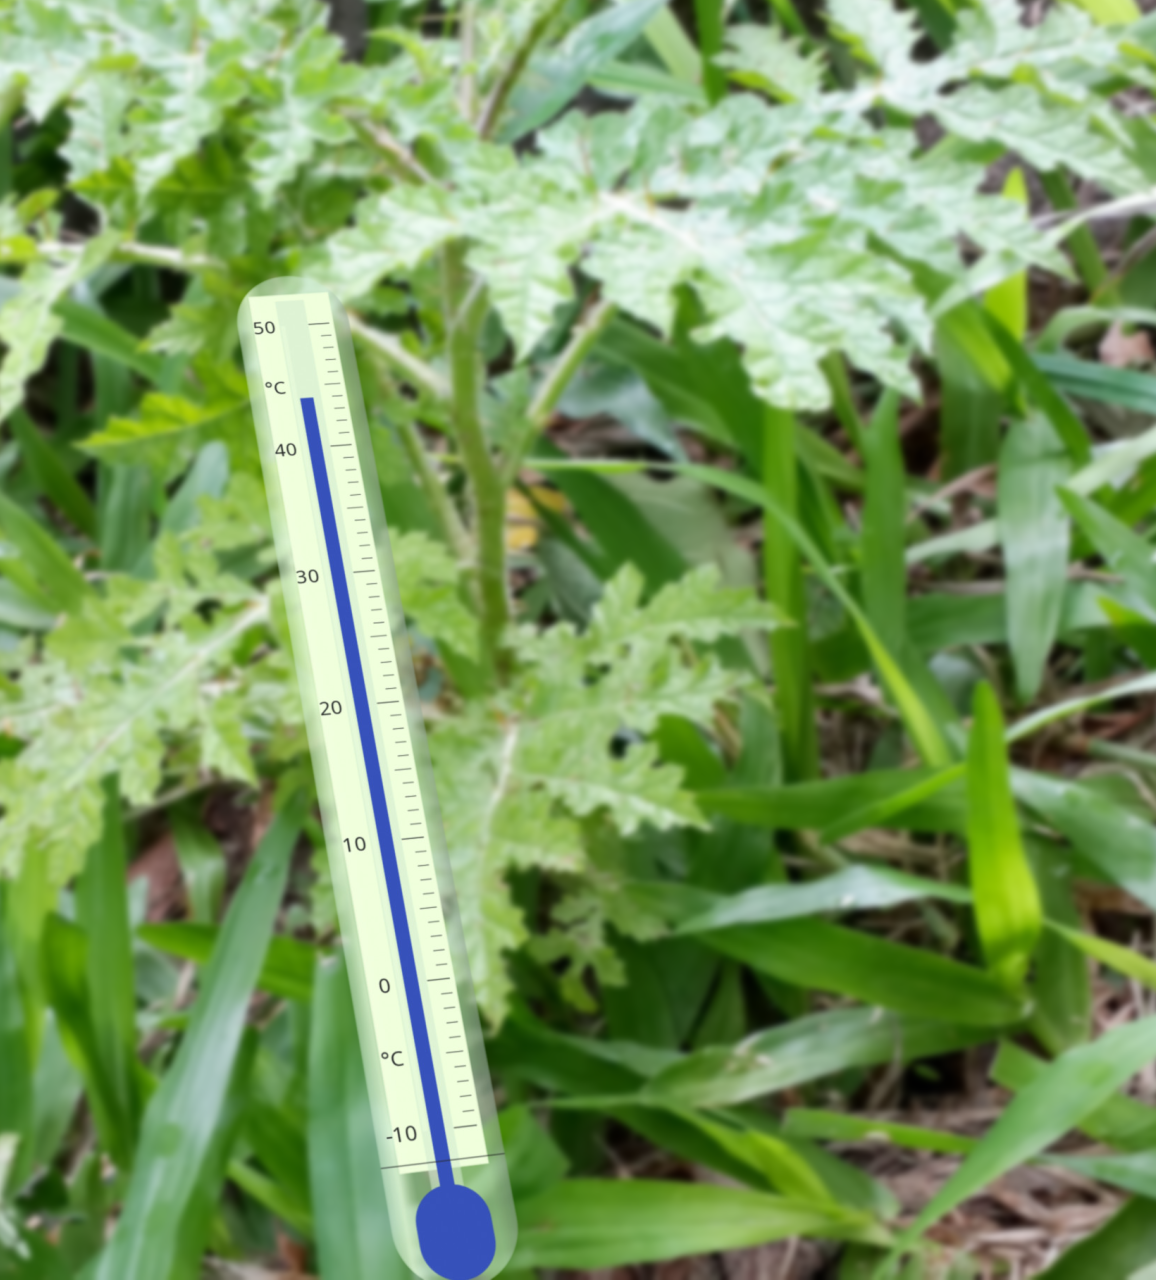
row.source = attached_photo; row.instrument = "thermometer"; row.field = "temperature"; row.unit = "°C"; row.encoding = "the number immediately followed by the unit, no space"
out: 44°C
